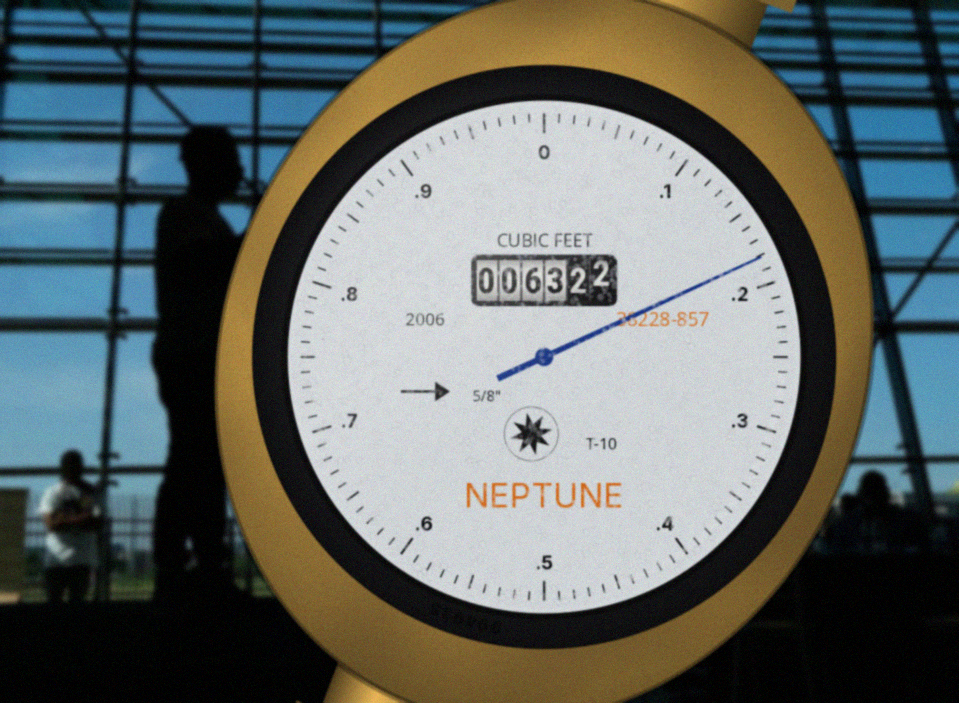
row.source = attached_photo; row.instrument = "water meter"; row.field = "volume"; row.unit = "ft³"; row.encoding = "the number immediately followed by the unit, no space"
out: 6322.18ft³
